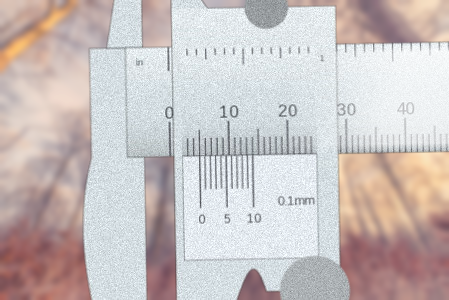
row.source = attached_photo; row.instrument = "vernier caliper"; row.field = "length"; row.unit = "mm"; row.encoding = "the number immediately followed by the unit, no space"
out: 5.0mm
